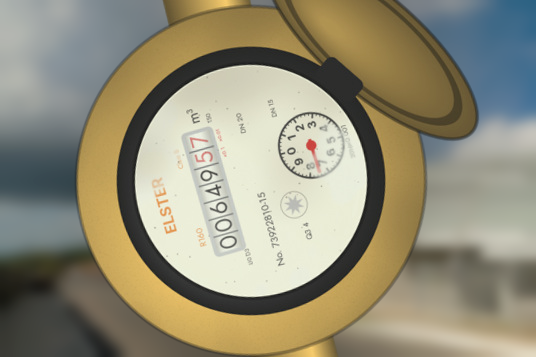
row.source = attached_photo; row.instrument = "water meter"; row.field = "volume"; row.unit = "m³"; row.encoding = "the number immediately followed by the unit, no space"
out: 649.577m³
